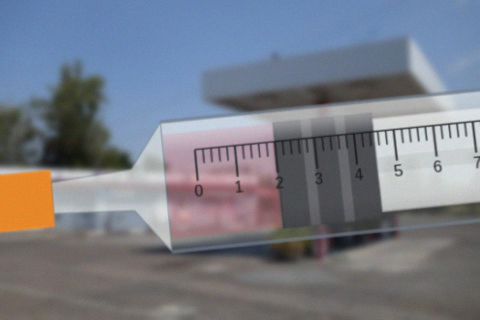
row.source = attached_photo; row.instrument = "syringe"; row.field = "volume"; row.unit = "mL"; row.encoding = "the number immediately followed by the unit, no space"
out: 2mL
